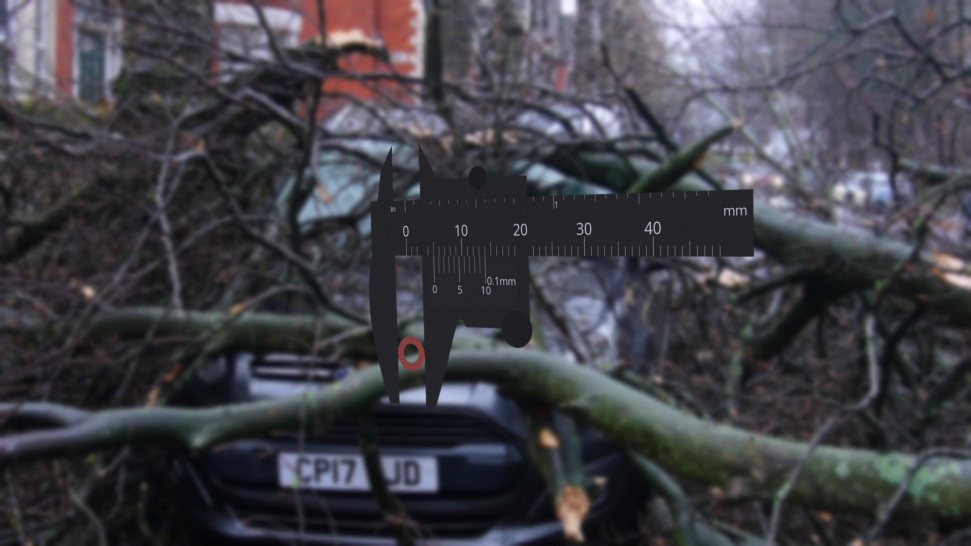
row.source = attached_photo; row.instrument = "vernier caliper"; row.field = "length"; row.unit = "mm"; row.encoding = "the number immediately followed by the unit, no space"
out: 5.0mm
